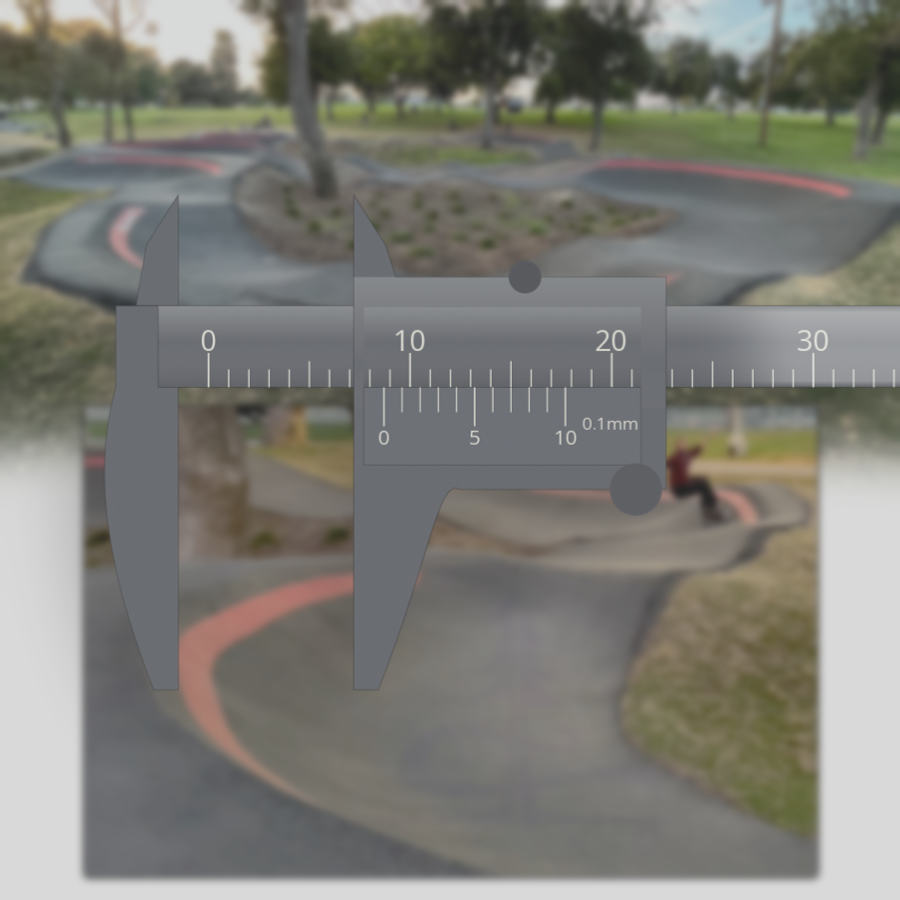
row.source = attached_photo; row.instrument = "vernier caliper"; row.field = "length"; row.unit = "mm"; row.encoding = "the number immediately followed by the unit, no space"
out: 8.7mm
